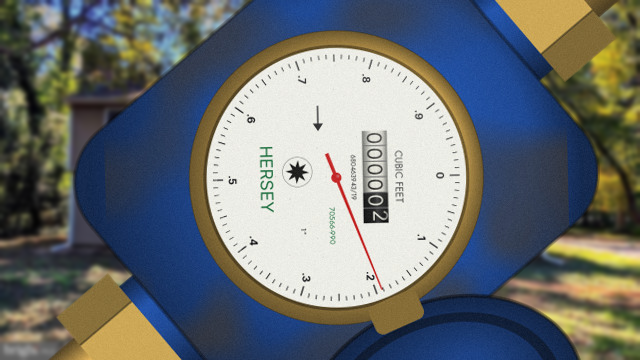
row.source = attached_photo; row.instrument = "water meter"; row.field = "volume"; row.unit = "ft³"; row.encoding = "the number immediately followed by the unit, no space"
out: 2.19ft³
